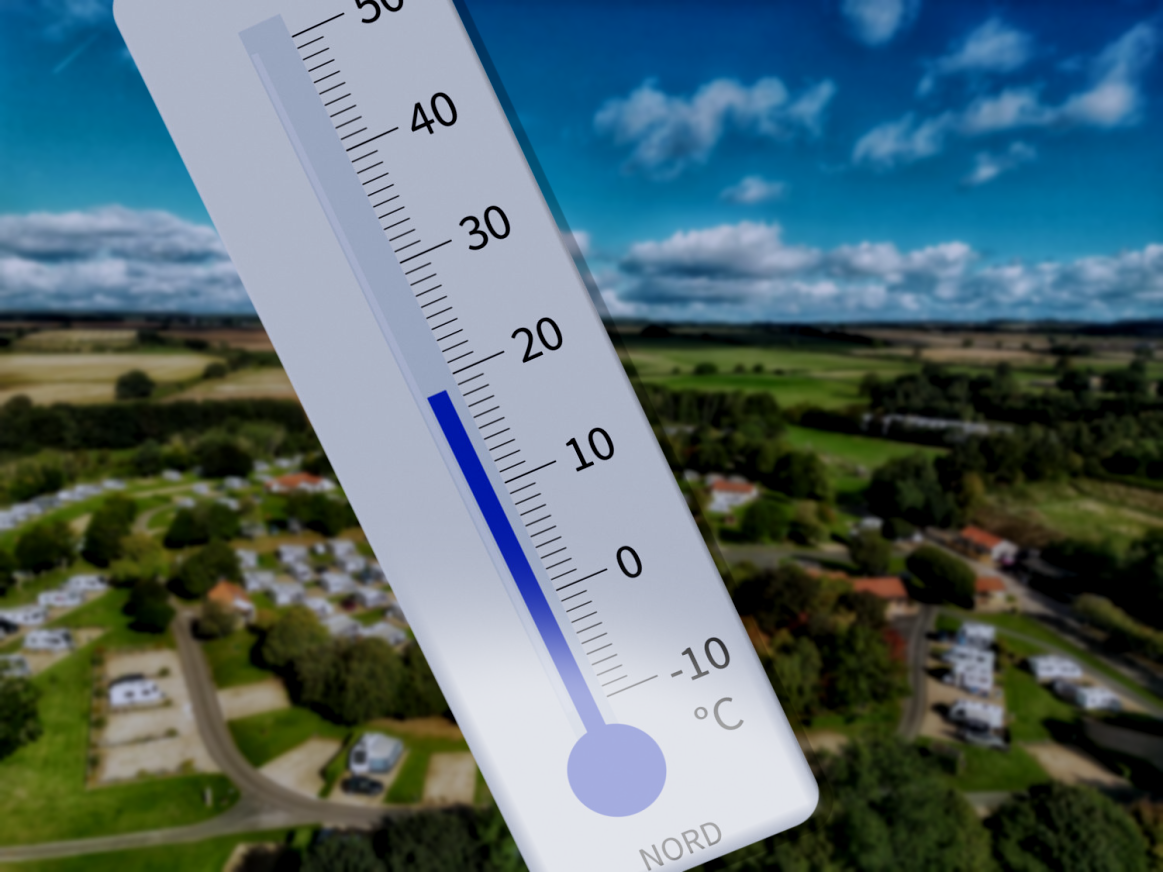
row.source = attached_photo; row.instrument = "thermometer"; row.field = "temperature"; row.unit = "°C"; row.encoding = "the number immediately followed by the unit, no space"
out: 19°C
